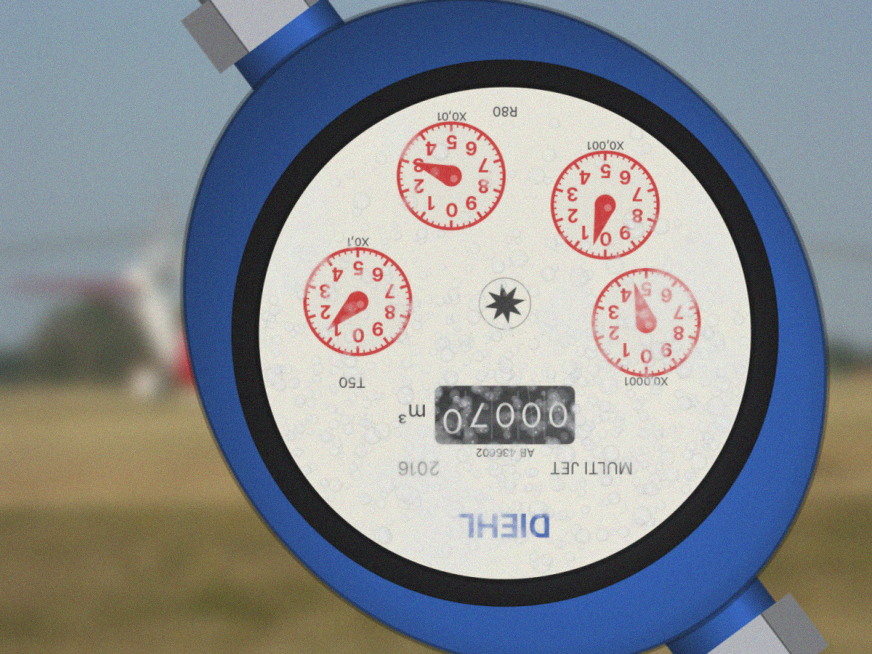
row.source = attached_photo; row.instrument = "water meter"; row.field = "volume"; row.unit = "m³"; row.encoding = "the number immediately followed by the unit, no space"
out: 70.1304m³
